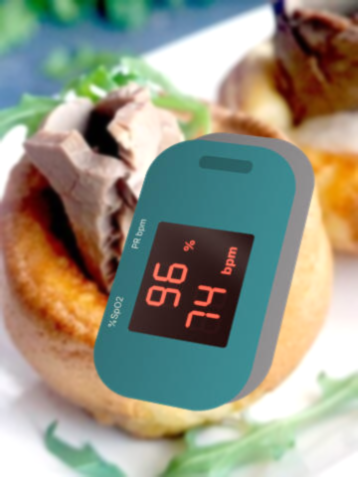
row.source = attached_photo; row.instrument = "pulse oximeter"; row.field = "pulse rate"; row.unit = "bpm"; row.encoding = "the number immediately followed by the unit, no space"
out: 74bpm
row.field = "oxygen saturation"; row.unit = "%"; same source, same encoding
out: 96%
